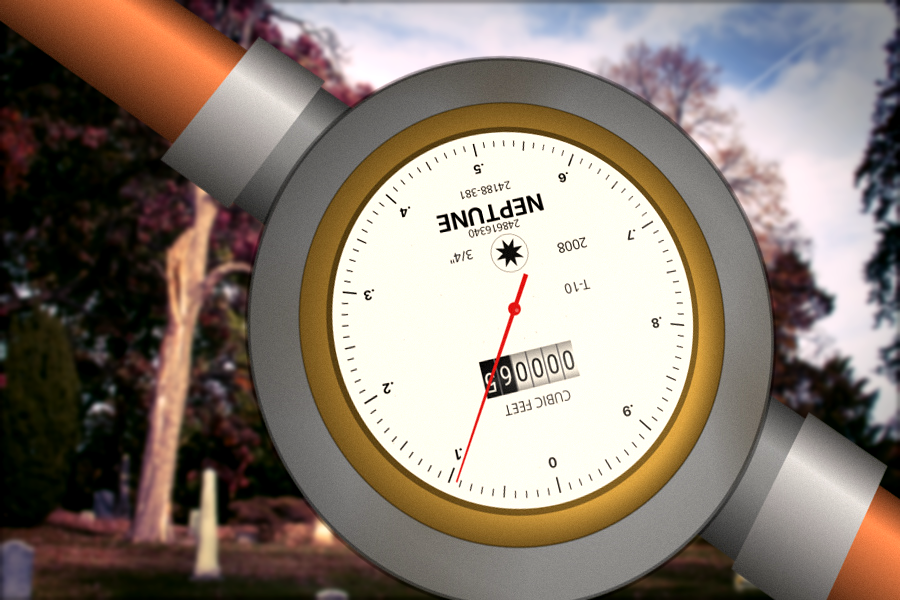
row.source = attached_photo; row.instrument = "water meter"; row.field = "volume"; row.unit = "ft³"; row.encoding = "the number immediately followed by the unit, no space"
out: 65.09ft³
